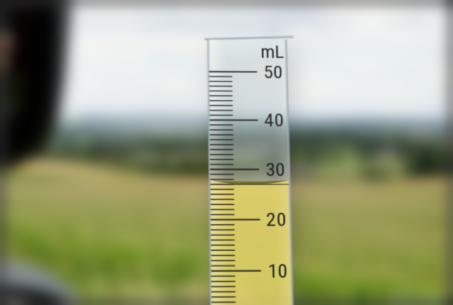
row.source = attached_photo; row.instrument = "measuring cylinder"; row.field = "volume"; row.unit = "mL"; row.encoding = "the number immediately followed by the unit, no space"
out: 27mL
